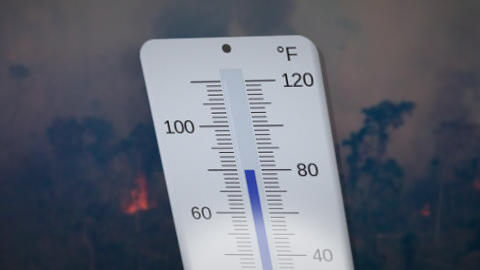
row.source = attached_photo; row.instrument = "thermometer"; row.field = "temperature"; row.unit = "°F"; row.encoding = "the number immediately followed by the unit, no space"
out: 80°F
